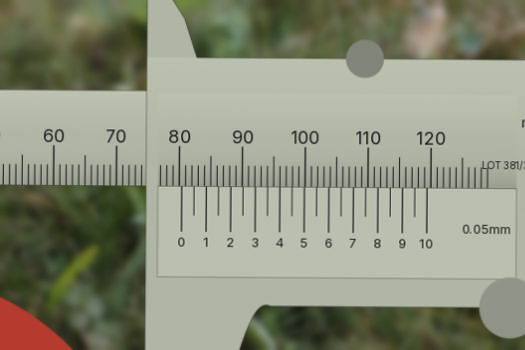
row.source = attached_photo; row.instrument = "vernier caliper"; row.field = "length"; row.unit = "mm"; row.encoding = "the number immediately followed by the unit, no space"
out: 80.4mm
